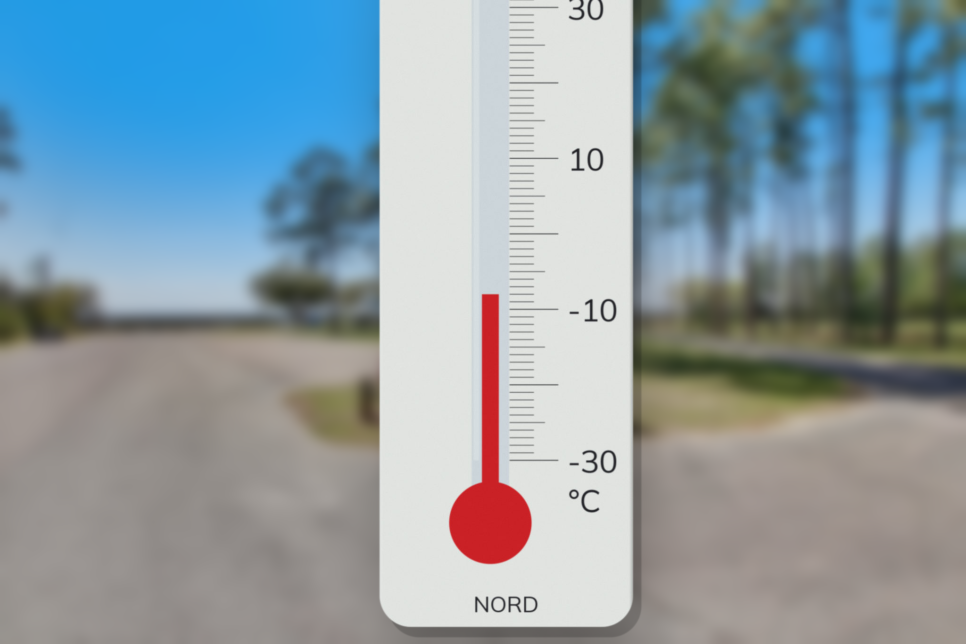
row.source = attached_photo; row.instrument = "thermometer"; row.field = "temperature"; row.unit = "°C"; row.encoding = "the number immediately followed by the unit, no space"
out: -8°C
